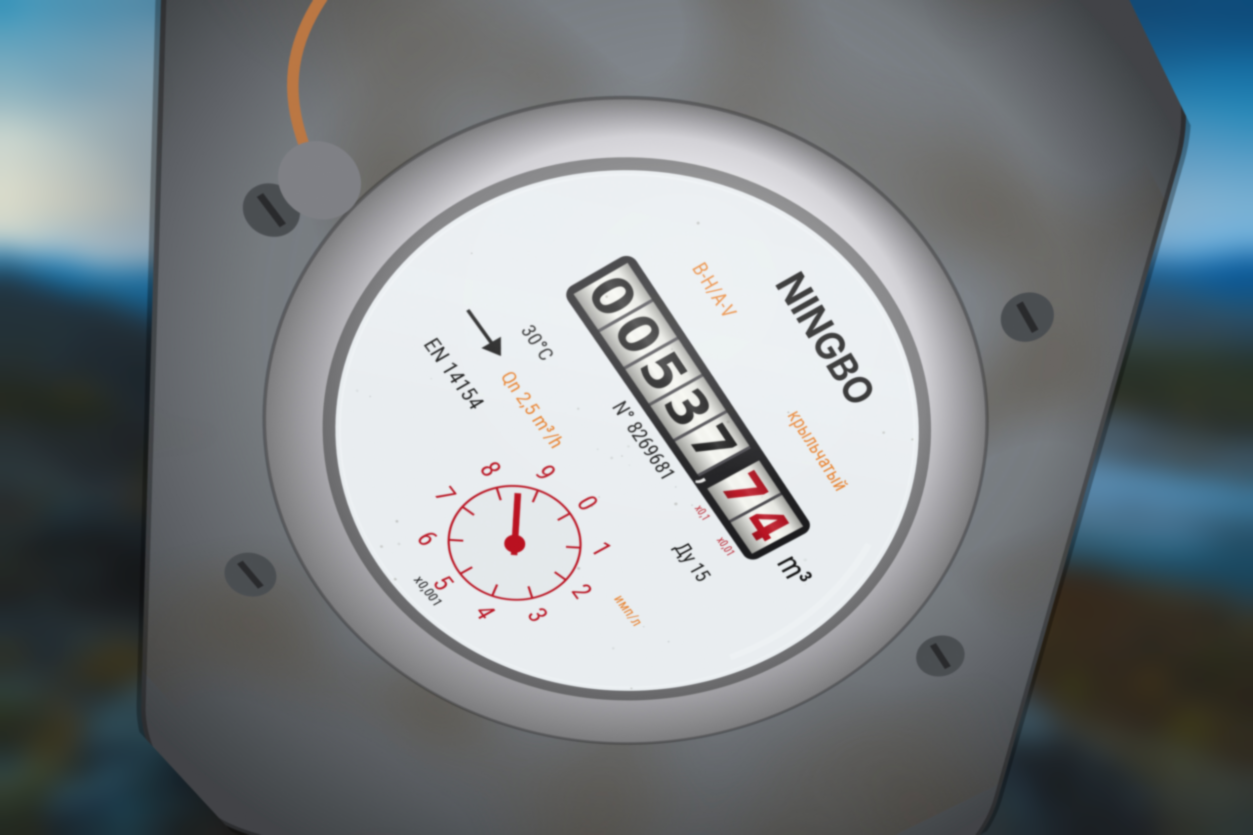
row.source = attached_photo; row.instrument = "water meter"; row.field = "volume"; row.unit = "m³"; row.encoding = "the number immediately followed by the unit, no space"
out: 537.748m³
